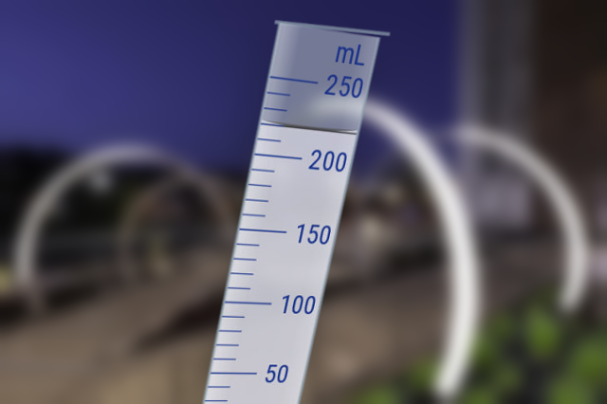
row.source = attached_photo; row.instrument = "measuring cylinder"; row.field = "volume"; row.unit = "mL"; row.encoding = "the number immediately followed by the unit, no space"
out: 220mL
